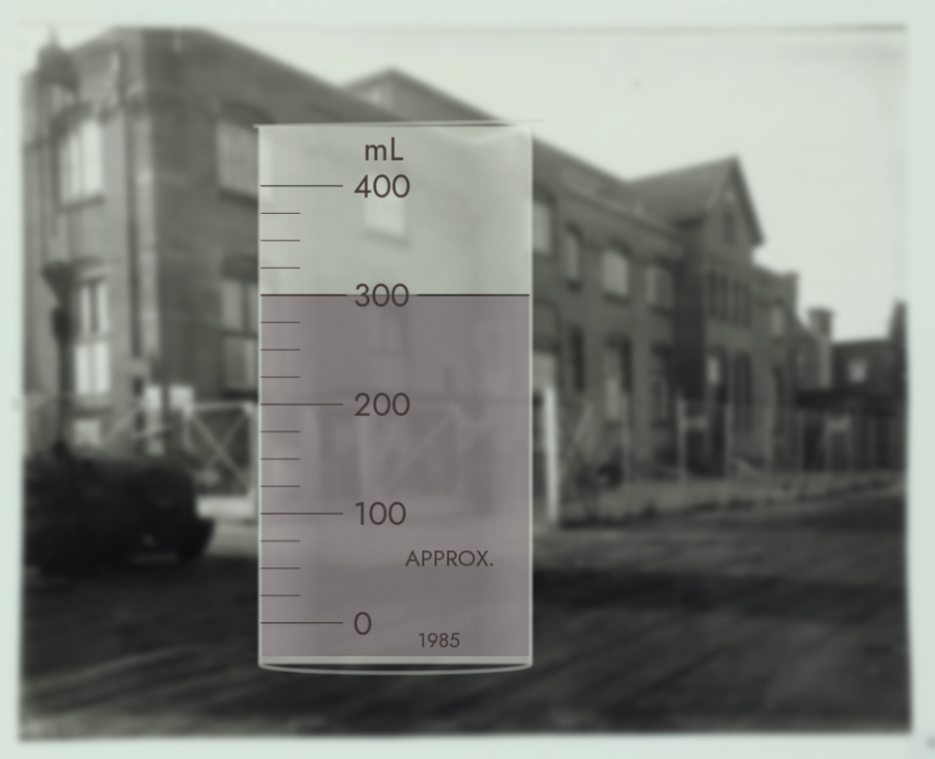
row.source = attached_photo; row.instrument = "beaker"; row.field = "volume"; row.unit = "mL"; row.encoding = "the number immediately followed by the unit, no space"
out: 300mL
